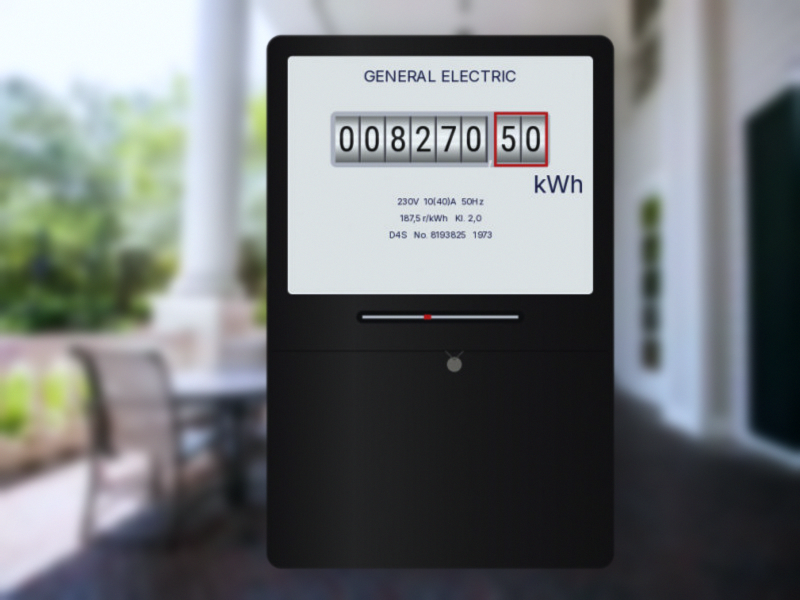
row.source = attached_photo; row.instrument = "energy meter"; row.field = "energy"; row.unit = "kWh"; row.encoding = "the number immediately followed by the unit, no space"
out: 8270.50kWh
